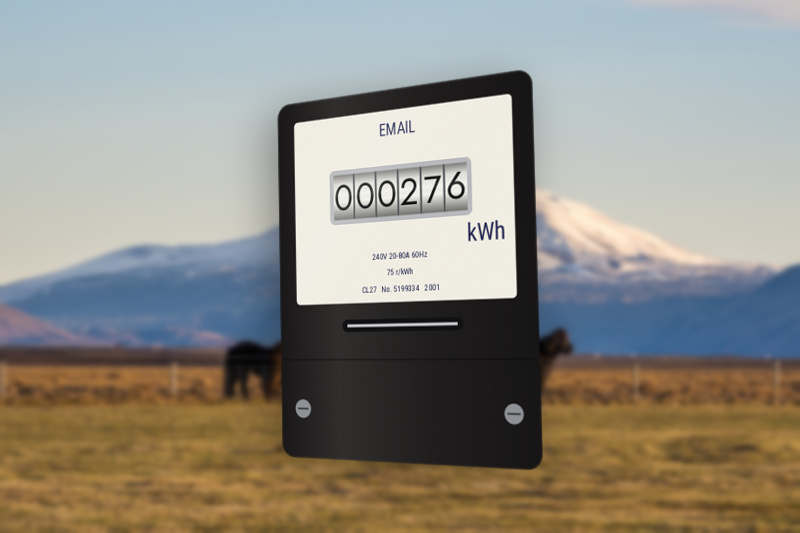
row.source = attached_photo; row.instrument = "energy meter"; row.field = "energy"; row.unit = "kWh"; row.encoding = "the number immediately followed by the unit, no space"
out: 276kWh
